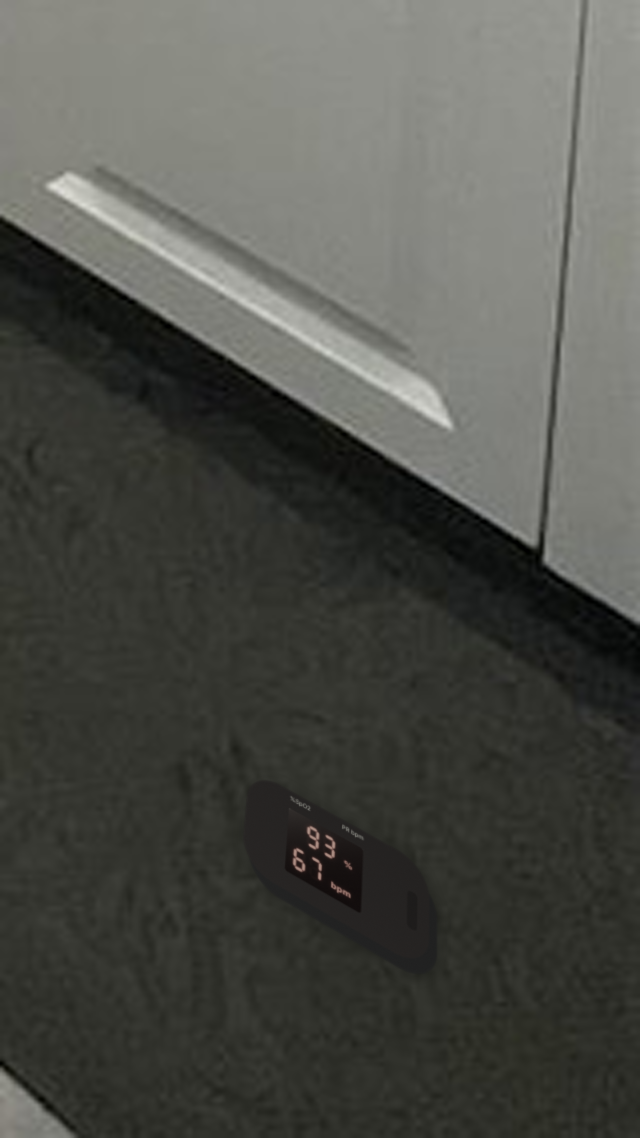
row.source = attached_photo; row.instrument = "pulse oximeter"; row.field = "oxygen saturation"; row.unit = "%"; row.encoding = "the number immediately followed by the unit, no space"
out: 93%
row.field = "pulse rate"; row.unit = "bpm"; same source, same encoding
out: 67bpm
